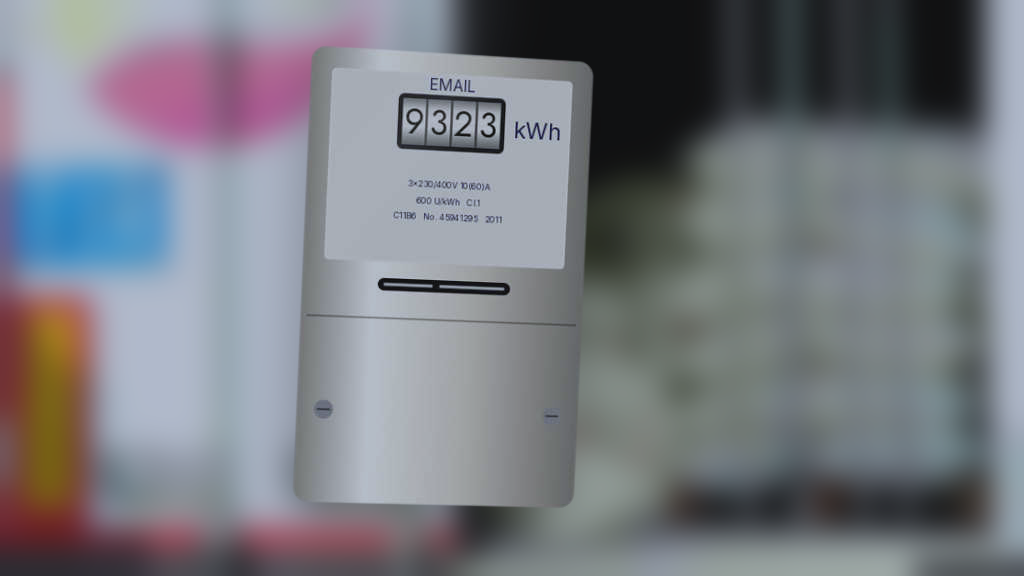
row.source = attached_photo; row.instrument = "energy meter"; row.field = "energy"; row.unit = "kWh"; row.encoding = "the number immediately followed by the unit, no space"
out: 9323kWh
